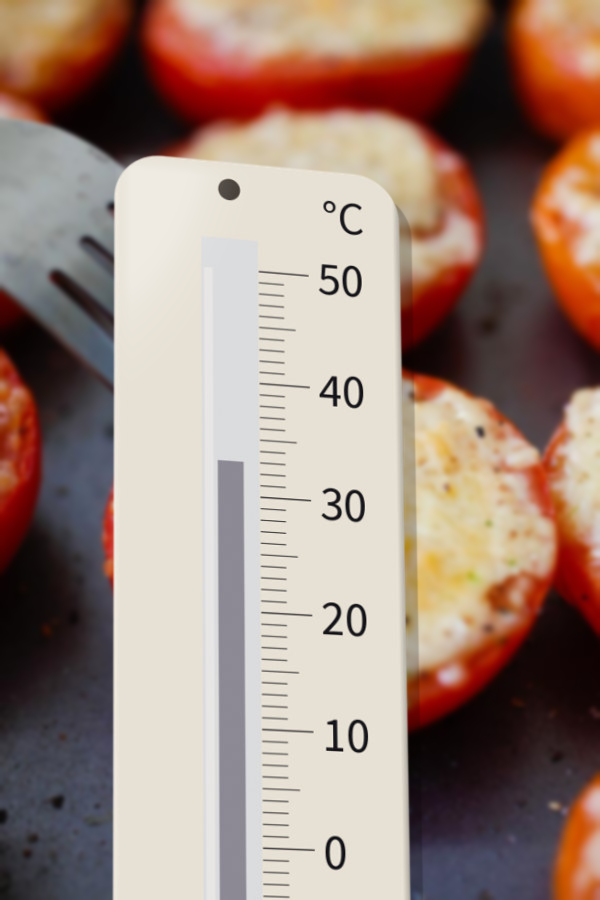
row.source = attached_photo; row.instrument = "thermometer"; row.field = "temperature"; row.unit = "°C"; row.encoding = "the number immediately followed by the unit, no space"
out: 33°C
